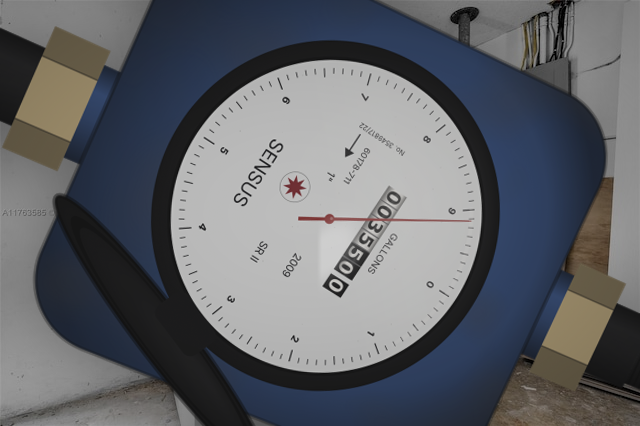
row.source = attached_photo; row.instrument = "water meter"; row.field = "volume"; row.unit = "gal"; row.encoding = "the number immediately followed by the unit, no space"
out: 35499.1gal
